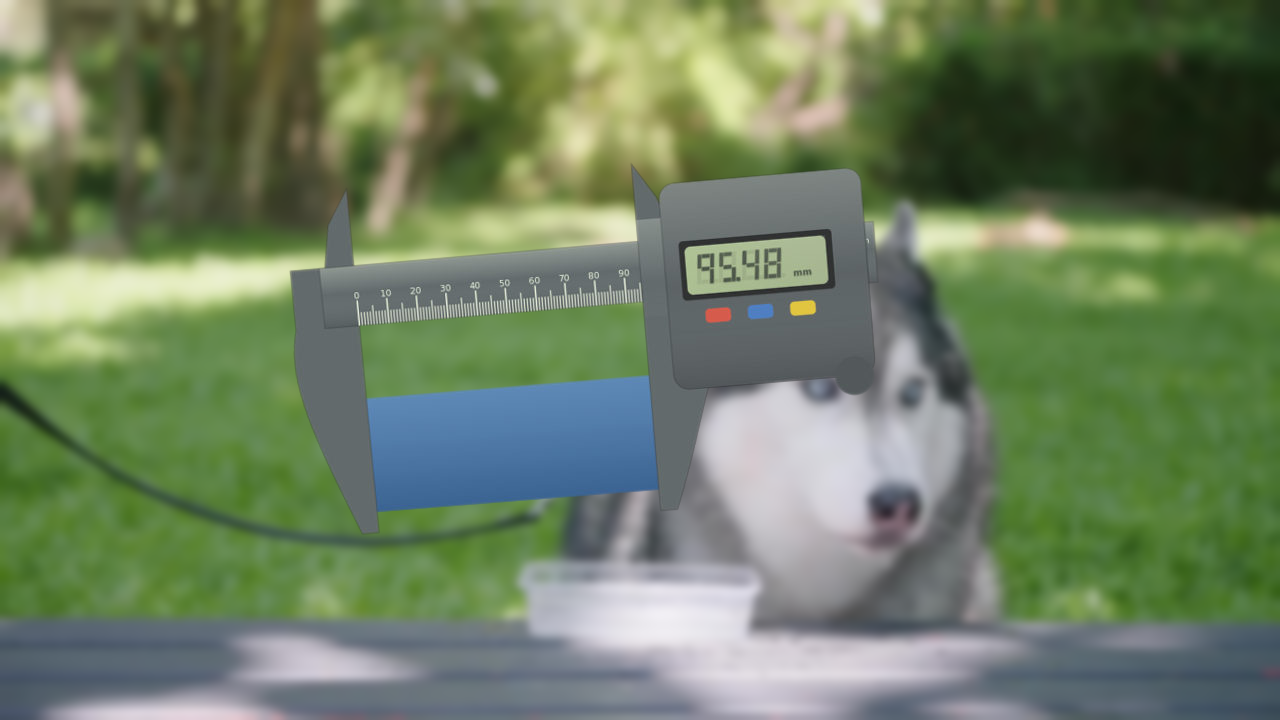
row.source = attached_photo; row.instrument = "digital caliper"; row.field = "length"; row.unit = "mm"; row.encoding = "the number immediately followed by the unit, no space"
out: 95.48mm
